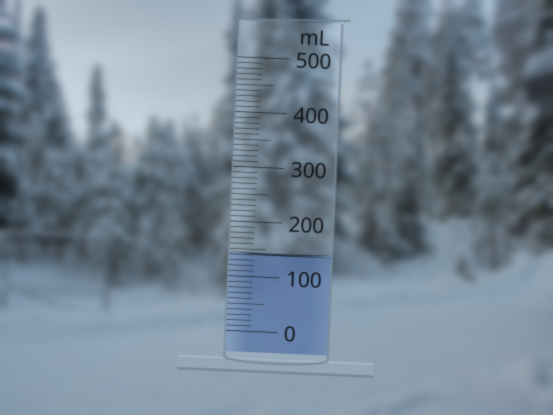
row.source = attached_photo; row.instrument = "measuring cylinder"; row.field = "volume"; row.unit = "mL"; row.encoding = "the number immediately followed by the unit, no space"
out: 140mL
